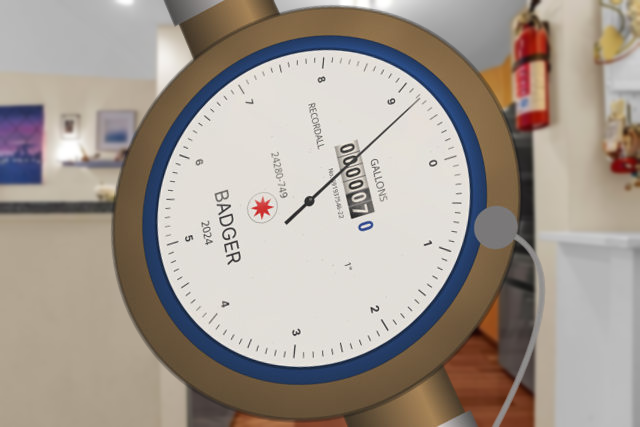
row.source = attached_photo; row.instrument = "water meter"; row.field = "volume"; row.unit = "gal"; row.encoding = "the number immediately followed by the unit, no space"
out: 69.2gal
